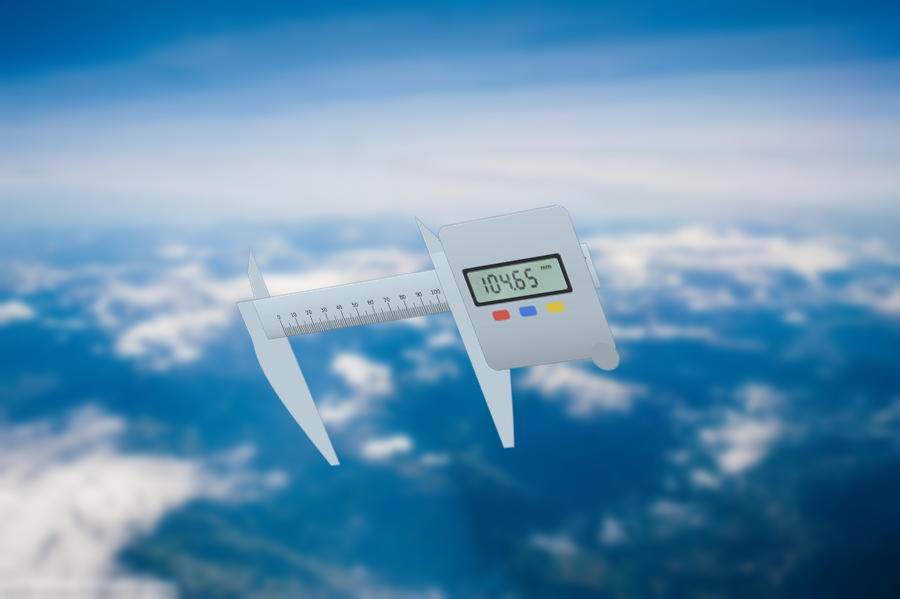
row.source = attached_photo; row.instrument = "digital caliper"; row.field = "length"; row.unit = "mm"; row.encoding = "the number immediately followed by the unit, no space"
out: 104.65mm
